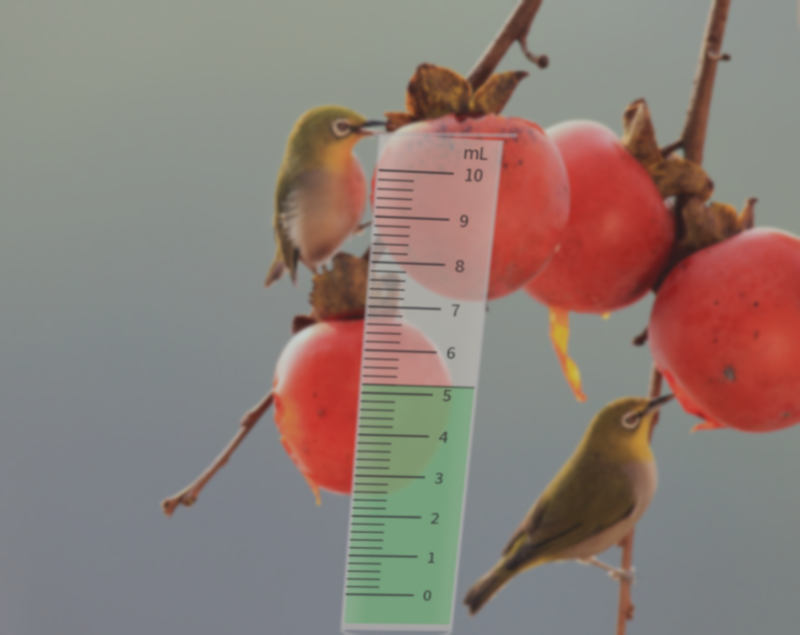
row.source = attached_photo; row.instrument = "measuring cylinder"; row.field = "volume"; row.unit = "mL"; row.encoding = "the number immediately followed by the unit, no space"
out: 5.2mL
